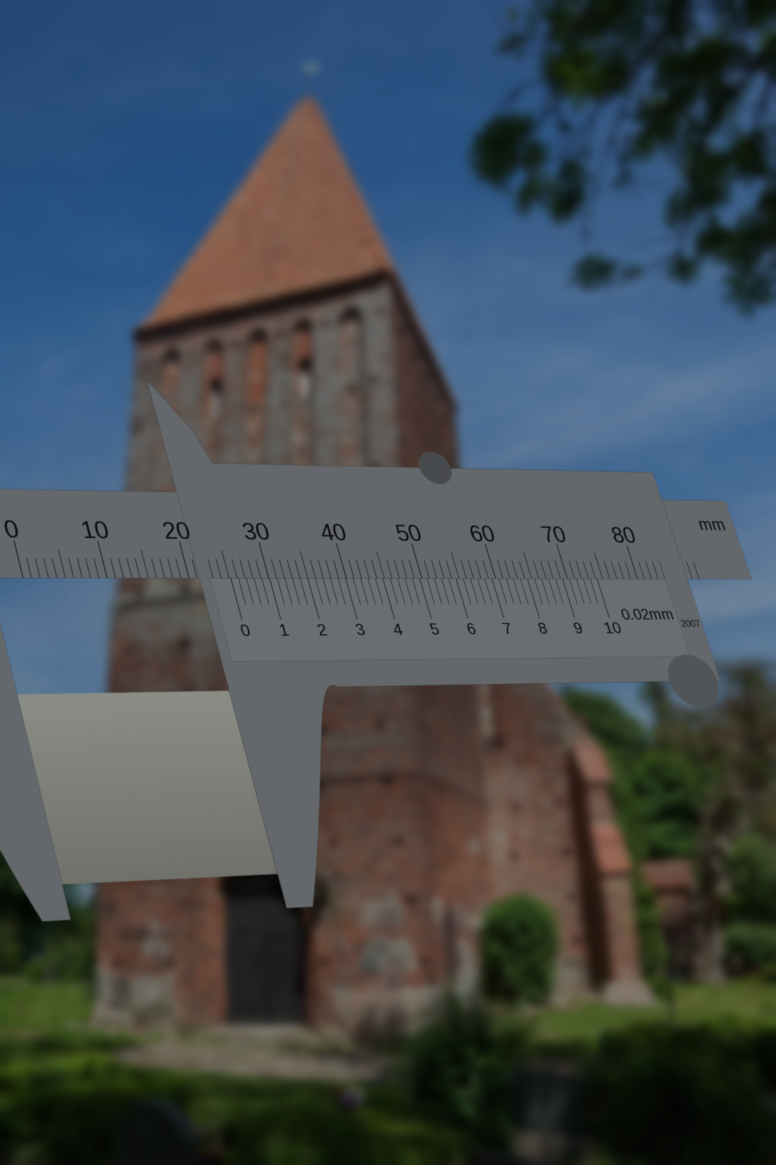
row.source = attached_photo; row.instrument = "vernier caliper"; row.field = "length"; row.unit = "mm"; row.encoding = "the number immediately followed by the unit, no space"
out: 25.2mm
